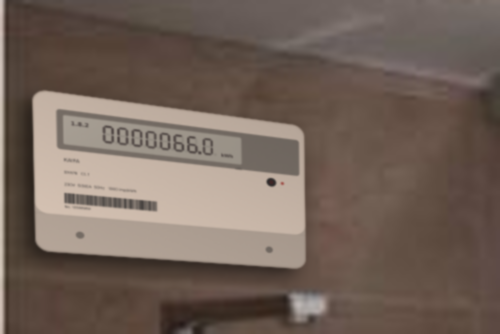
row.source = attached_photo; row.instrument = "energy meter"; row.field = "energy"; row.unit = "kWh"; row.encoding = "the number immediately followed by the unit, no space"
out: 66.0kWh
